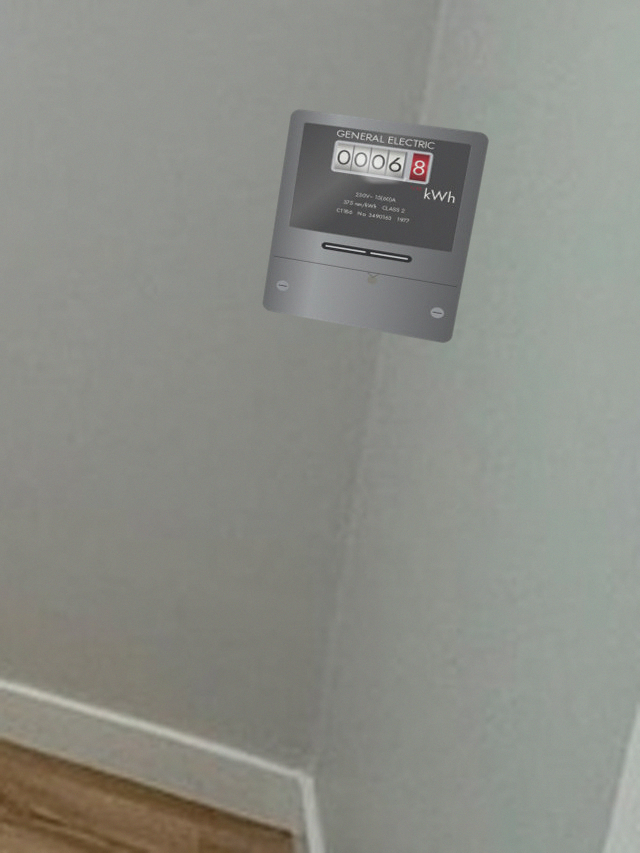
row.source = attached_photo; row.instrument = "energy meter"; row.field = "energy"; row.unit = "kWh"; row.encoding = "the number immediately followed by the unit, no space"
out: 6.8kWh
